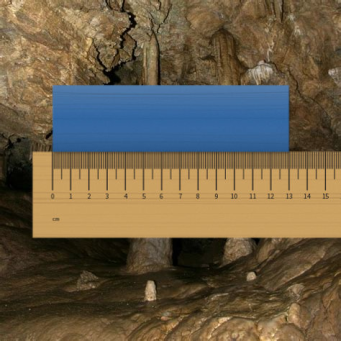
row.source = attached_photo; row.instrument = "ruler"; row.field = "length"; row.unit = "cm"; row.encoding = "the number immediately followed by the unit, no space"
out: 13cm
